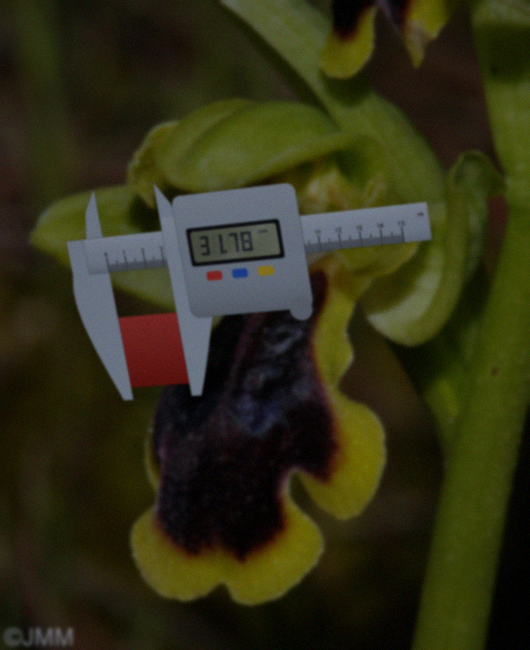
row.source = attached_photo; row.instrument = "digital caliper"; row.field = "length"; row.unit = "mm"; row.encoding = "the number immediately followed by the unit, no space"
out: 31.78mm
